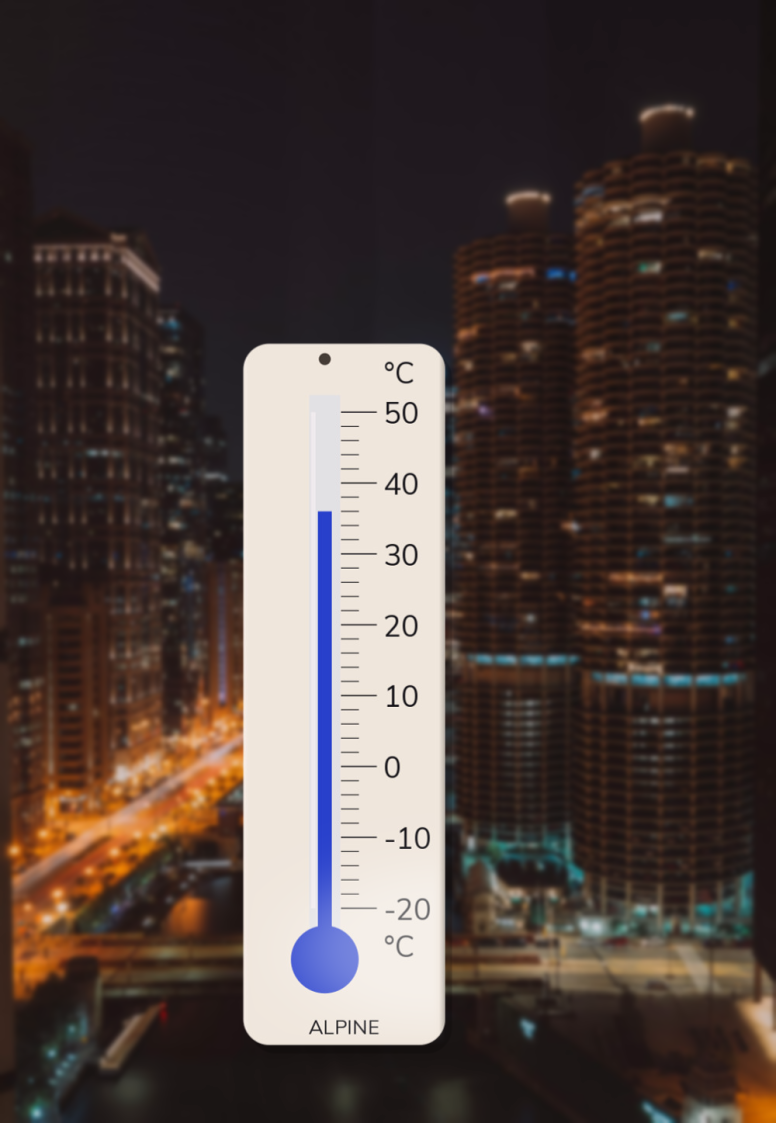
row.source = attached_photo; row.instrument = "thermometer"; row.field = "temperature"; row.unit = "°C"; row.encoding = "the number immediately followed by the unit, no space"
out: 36°C
